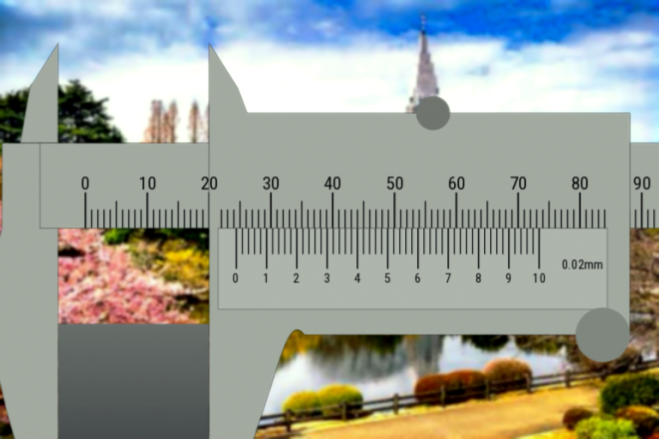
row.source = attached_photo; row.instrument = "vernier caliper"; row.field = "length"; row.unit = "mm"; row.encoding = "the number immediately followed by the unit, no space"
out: 24.4mm
